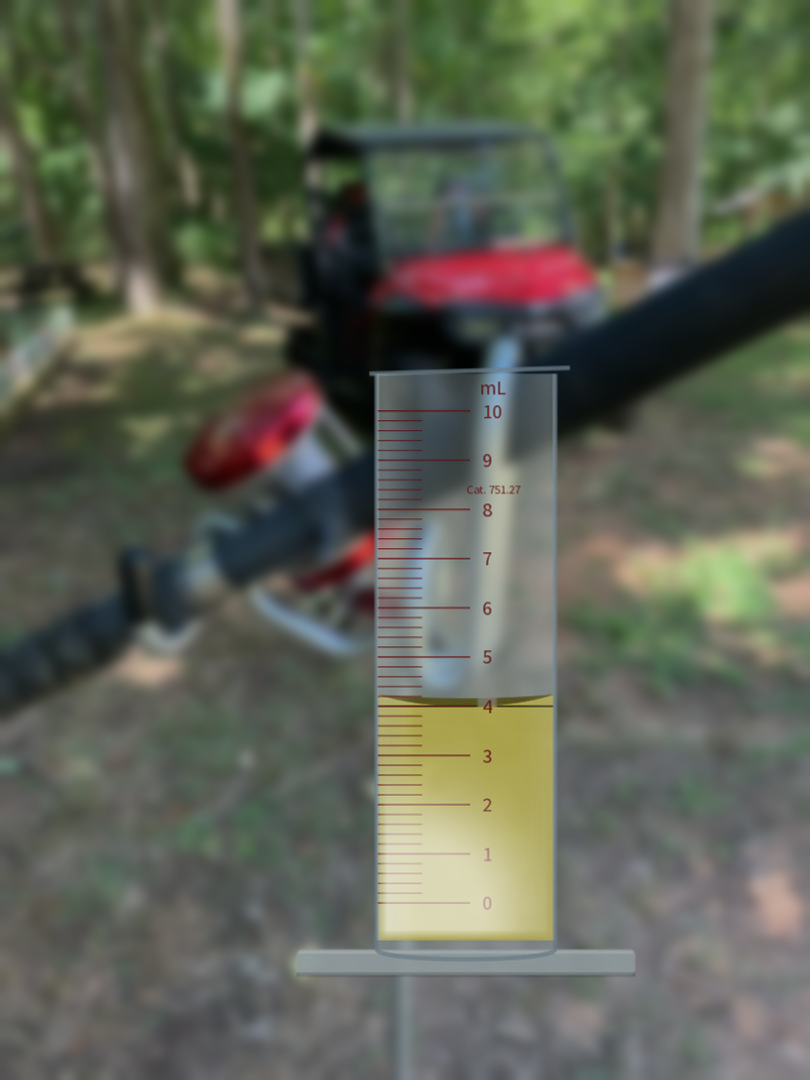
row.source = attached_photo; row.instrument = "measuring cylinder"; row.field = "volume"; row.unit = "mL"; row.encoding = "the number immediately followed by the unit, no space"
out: 4mL
